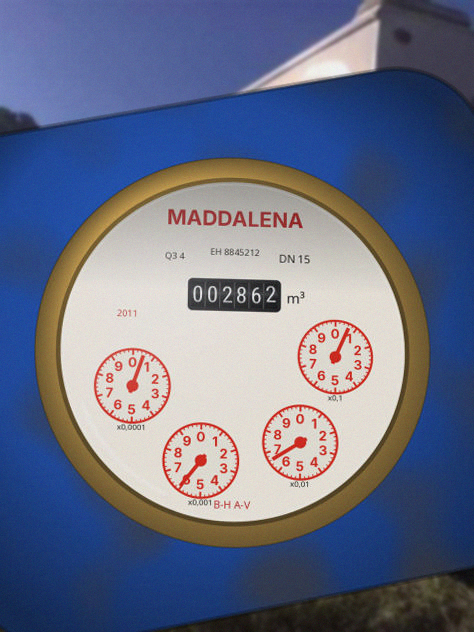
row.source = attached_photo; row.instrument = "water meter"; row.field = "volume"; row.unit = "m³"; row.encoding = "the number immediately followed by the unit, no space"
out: 2862.0660m³
